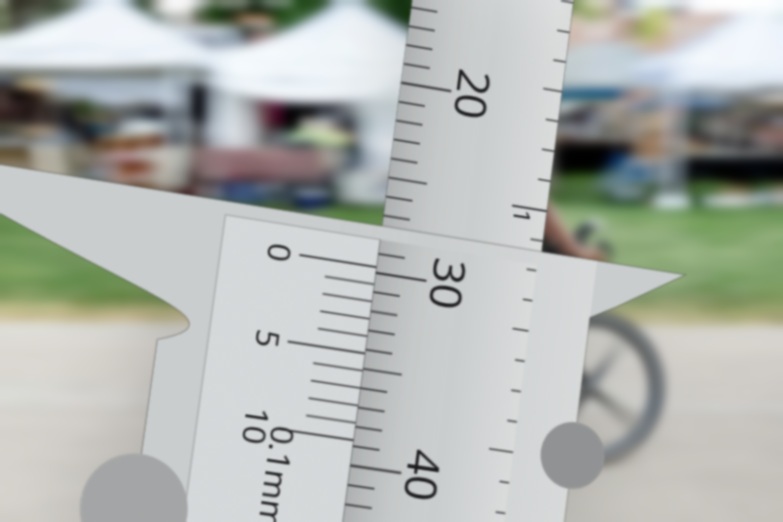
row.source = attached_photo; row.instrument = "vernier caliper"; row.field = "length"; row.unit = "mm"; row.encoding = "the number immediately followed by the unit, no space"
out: 29.7mm
